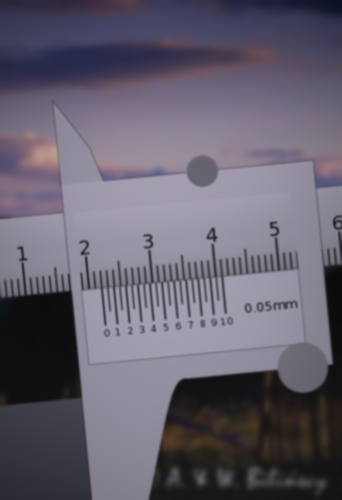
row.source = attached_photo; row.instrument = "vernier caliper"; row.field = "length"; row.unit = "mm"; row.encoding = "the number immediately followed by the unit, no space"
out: 22.0mm
